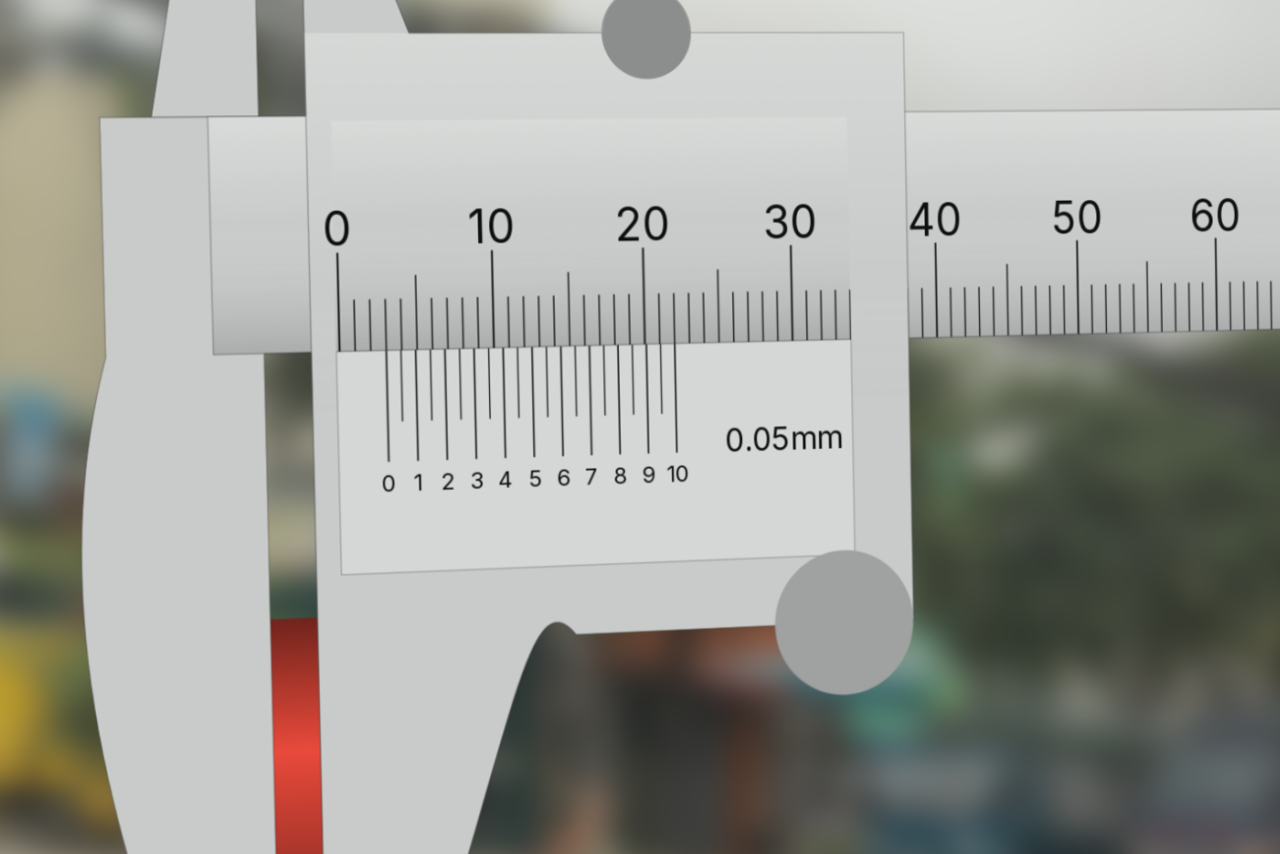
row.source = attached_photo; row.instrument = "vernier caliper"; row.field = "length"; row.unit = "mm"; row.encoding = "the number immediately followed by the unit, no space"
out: 3.0mm
